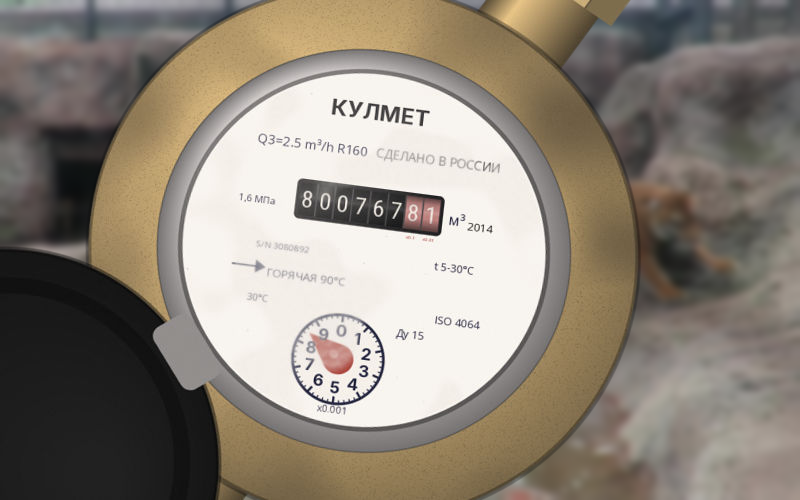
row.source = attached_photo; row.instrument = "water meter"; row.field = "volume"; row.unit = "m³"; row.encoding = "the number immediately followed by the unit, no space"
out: 800767.818m³
